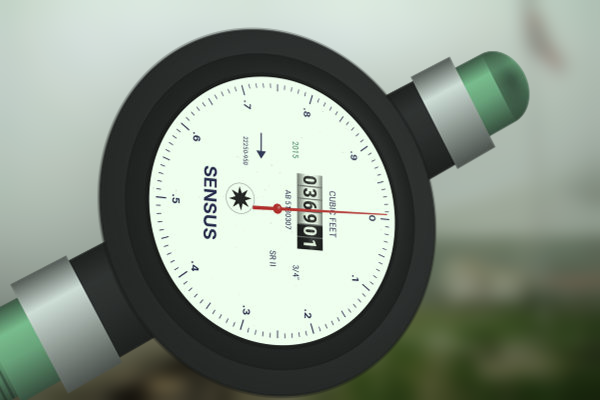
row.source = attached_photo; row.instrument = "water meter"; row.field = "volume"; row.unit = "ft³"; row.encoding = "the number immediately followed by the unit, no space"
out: 36900.99ft³
